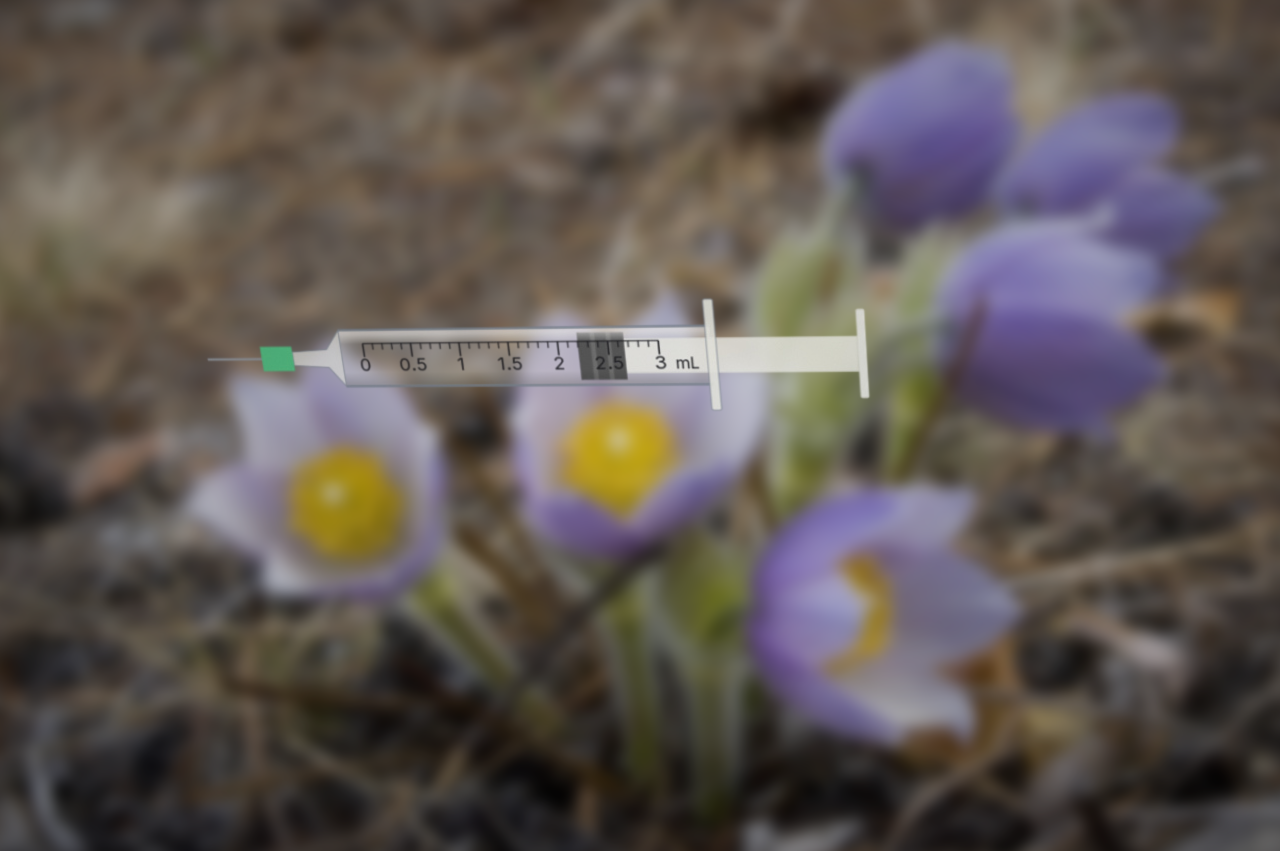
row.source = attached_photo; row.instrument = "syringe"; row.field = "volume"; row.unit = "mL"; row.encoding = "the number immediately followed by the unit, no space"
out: 2.2mL
